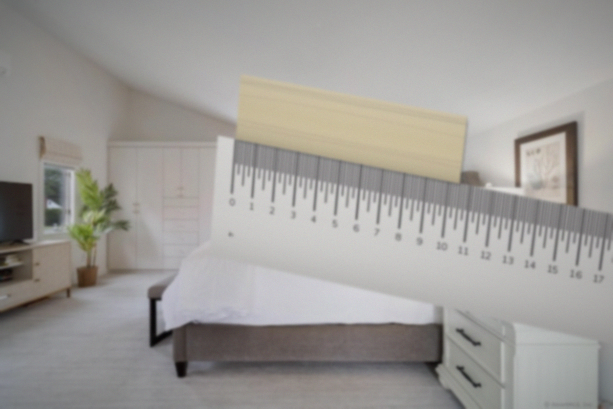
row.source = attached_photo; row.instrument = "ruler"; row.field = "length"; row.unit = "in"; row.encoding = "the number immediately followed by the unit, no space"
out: 10.5in
